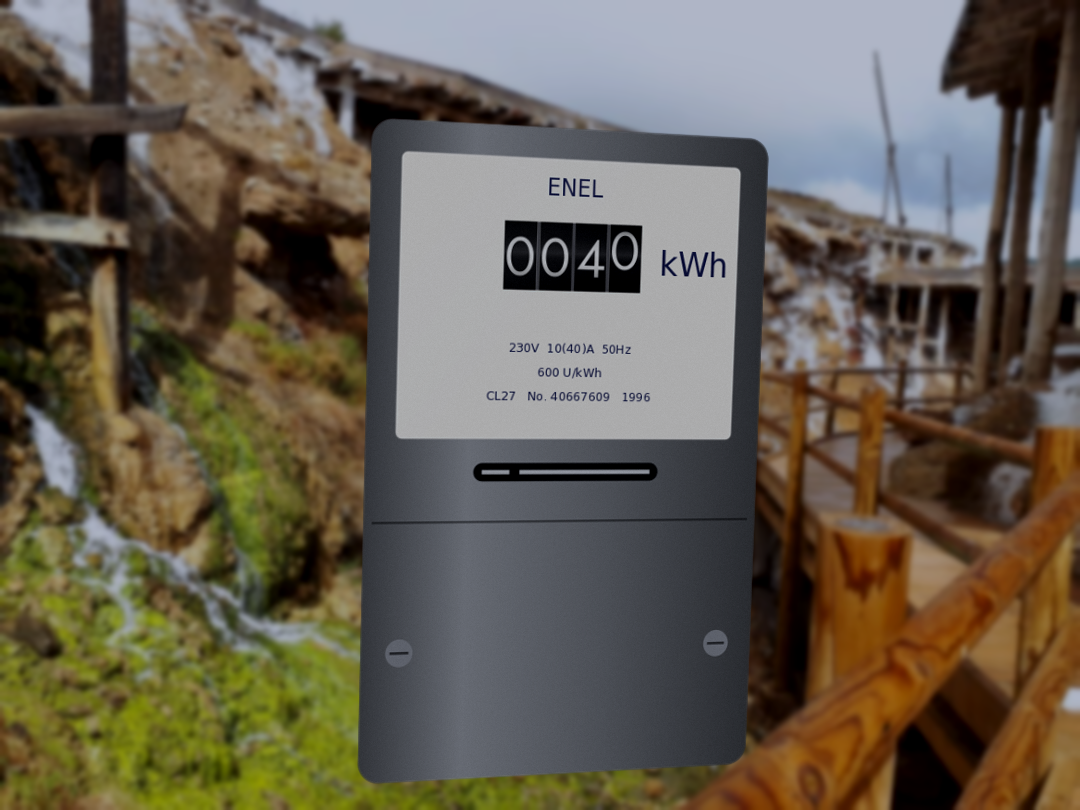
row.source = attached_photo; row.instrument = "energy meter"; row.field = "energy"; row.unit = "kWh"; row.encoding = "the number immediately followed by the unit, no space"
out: 40kWh
